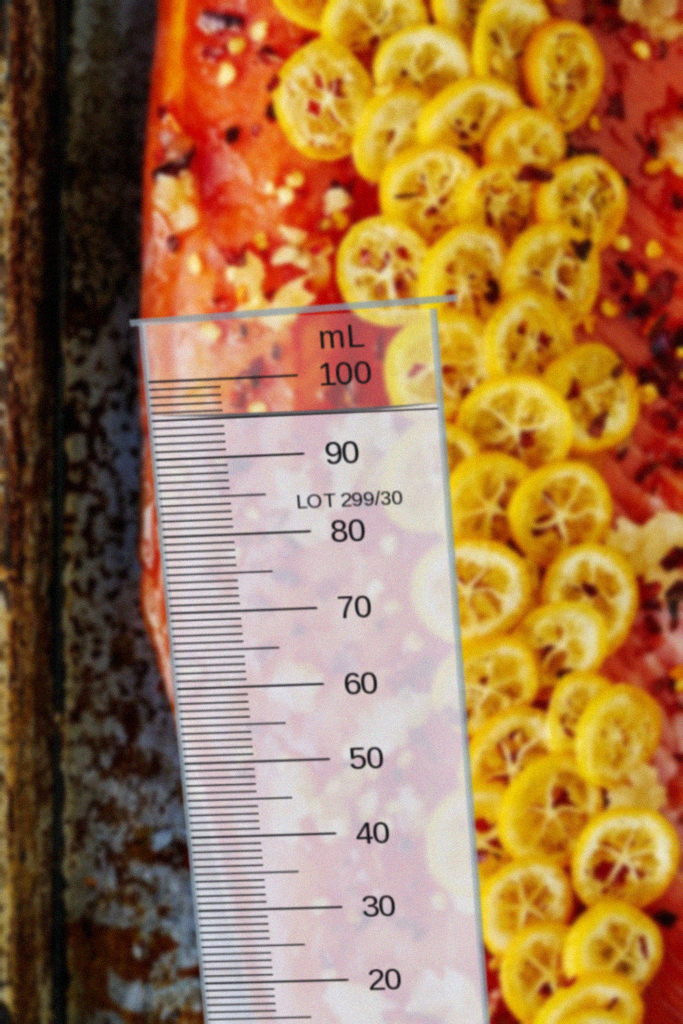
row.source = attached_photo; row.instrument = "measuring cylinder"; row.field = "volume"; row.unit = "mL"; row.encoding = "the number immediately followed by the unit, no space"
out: 95mL
